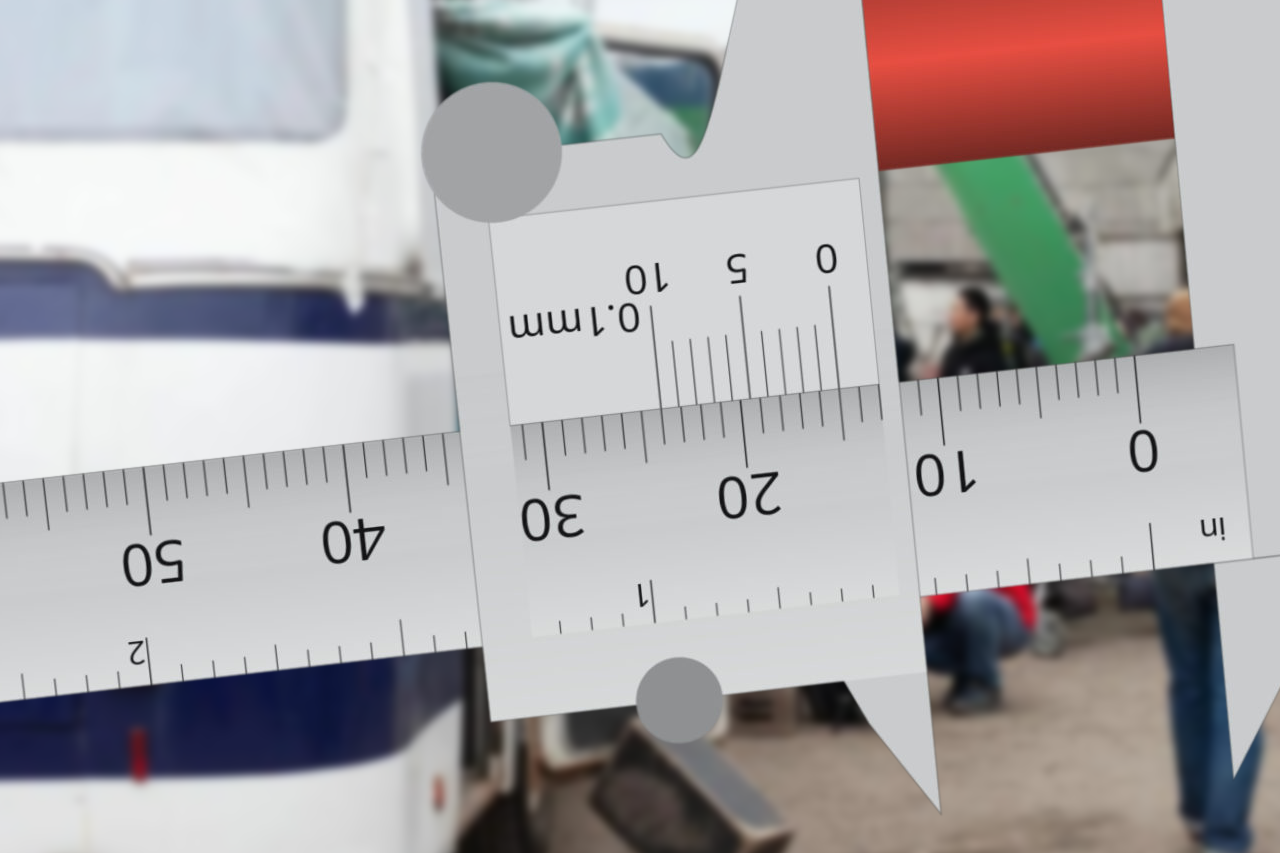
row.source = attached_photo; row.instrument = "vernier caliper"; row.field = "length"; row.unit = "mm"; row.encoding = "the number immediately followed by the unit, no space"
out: 15.0mm
